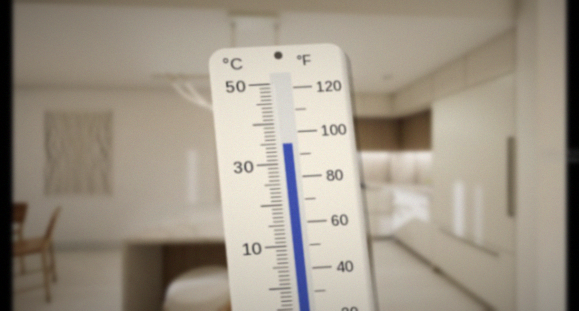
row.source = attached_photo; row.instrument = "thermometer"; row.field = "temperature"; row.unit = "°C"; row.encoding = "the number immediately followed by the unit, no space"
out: 35°C
